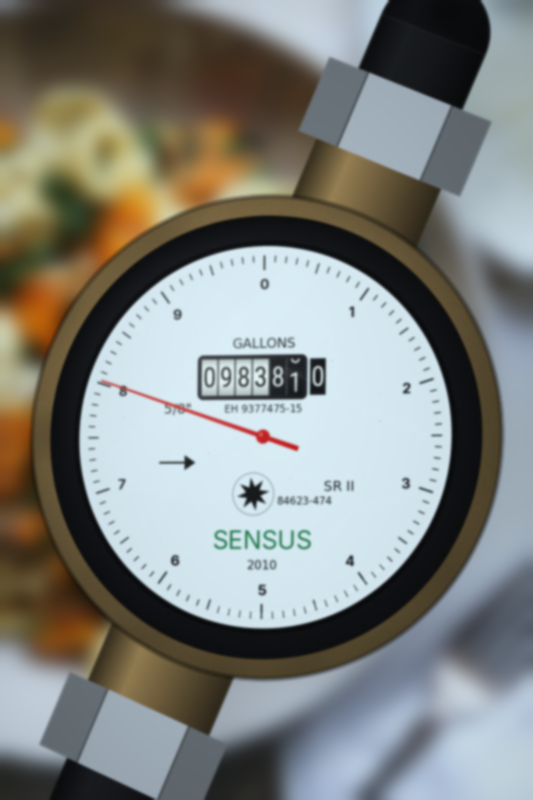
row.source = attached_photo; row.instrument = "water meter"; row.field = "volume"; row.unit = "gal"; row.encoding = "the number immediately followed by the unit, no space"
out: 983808.0gal
